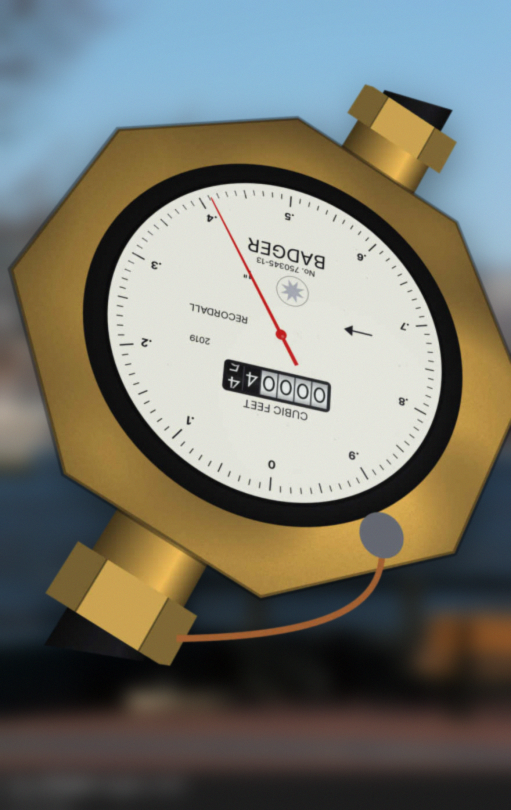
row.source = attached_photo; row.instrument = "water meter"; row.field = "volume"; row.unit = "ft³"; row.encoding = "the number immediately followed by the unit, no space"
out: 44.41ft³
